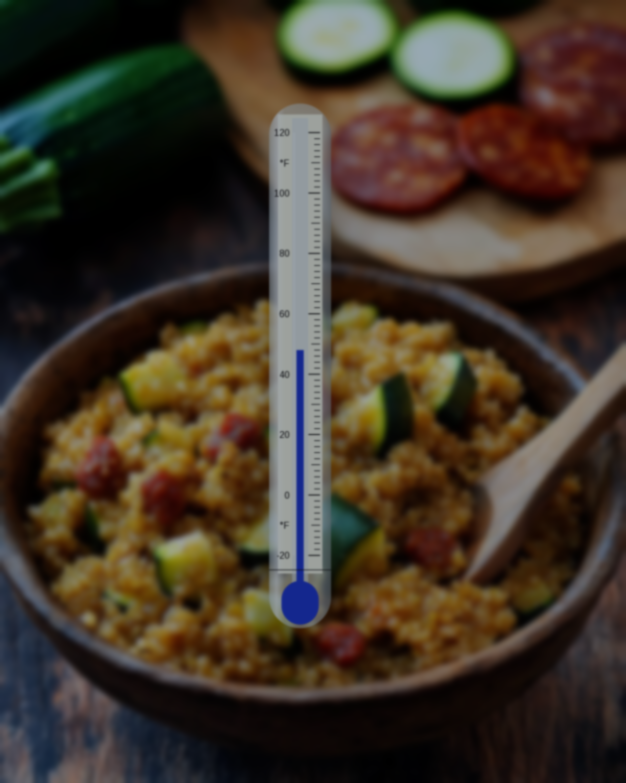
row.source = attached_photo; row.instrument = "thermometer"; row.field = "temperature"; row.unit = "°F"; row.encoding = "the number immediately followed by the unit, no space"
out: 48°F
